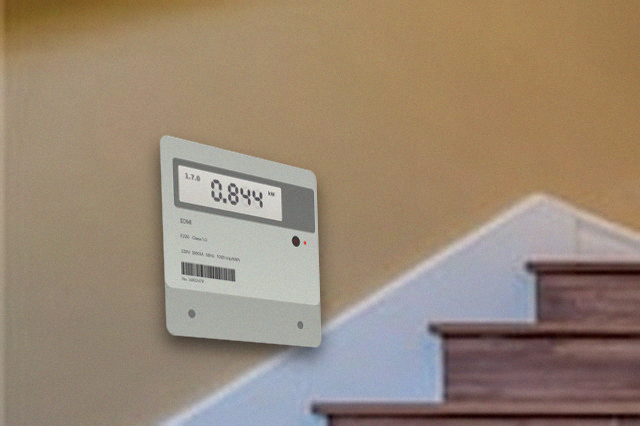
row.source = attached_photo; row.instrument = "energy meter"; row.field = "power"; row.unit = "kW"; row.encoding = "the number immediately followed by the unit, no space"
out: 0.844kW
